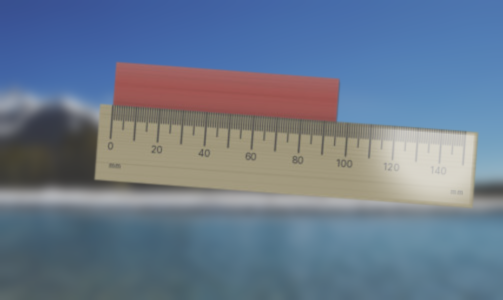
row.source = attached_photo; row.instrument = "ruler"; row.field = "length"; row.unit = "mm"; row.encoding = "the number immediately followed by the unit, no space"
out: 95mm
